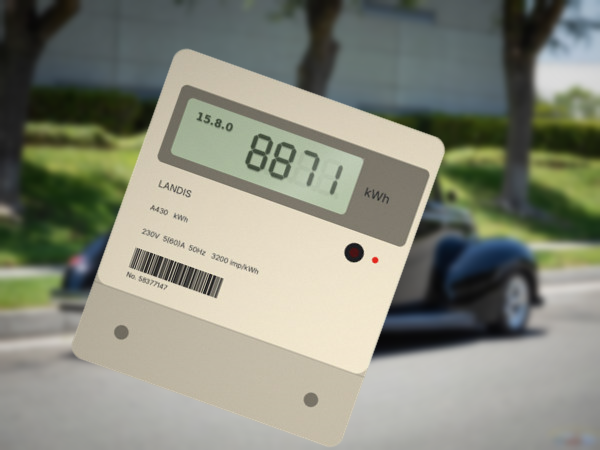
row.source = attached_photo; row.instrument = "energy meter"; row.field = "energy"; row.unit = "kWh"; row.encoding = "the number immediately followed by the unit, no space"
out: 8871kWh
